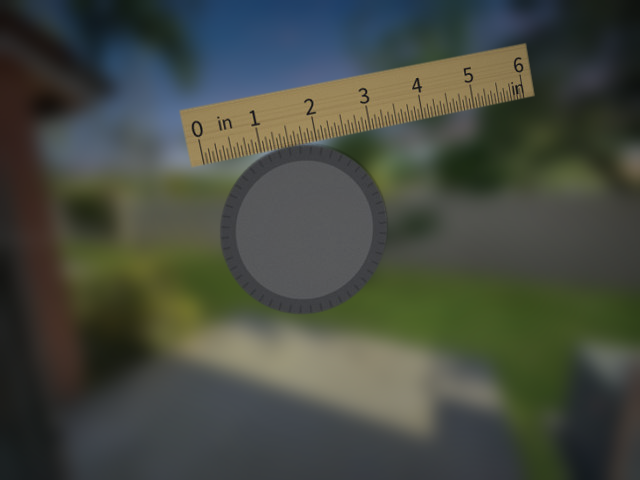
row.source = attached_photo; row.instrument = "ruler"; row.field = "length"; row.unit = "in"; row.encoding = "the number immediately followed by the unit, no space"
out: 3in
